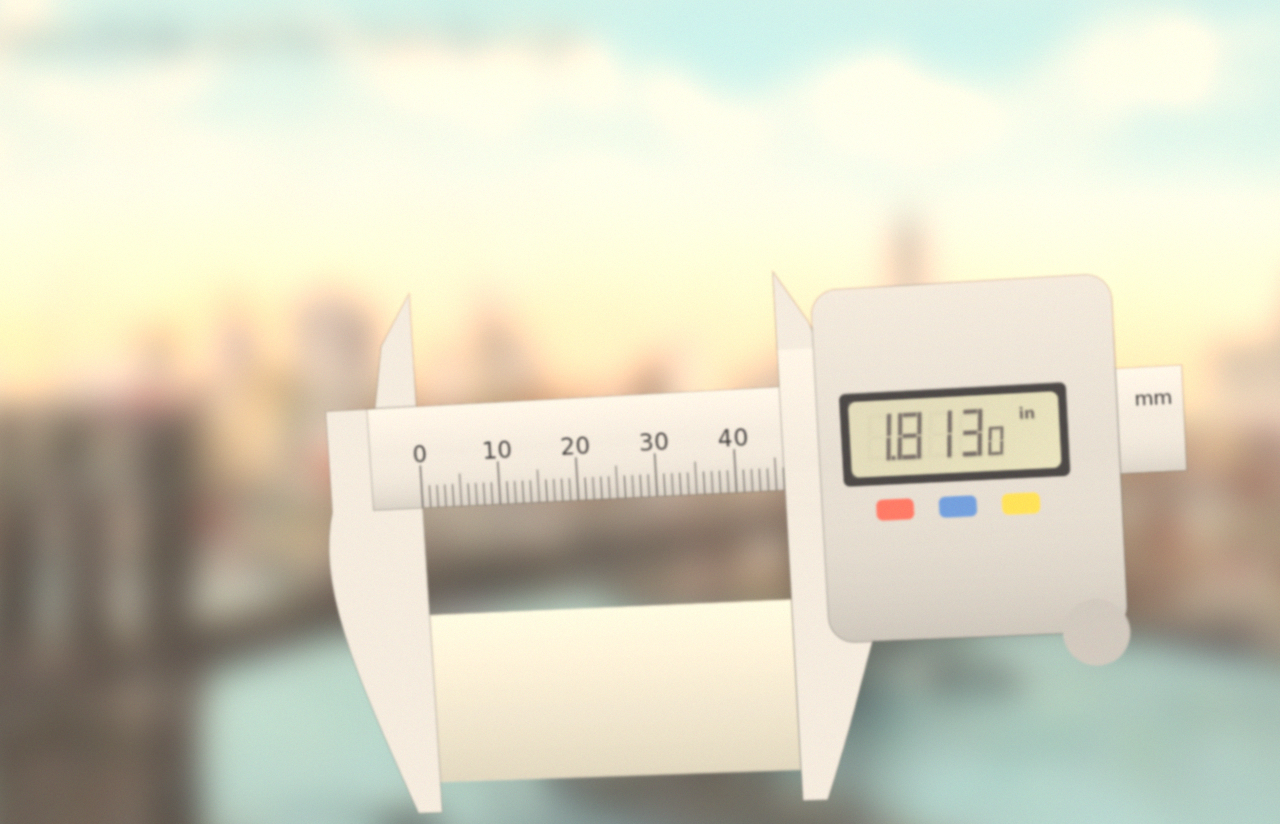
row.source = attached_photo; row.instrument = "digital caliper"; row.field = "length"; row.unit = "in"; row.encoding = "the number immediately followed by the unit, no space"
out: 1.8130in
